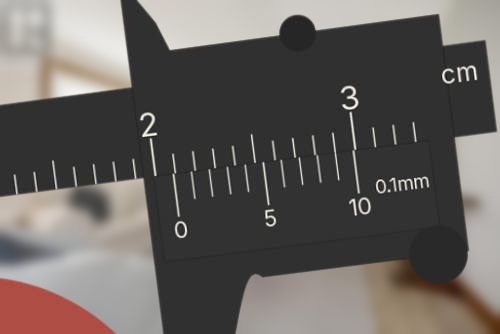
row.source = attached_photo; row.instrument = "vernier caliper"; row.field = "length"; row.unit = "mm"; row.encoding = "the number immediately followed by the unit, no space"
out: 20.9mm
